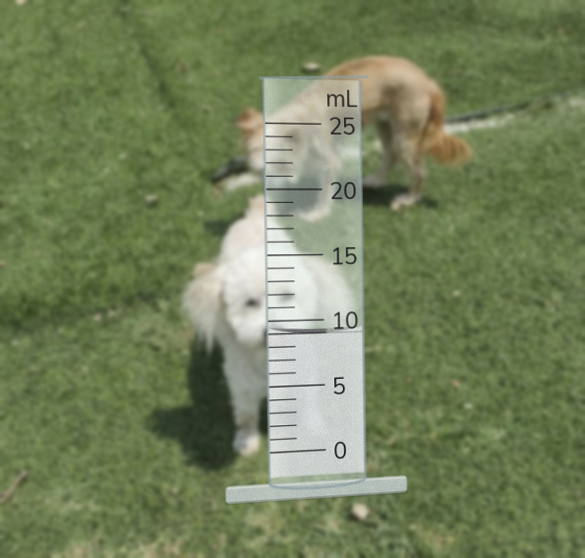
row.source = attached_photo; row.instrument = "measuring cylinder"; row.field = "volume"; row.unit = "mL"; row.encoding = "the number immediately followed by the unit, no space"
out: 9mL
